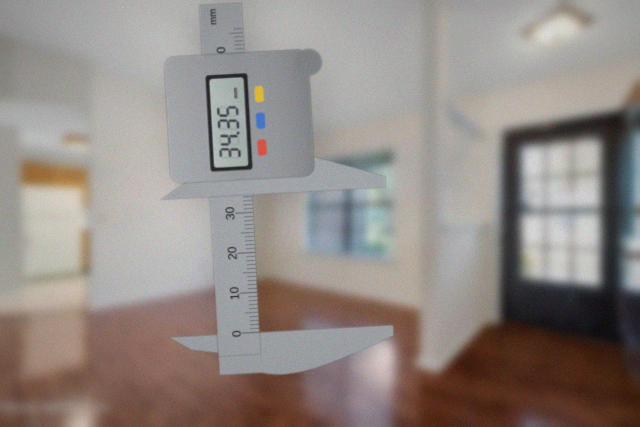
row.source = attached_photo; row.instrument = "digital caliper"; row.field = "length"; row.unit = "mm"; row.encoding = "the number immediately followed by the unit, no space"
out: 34.35mm
